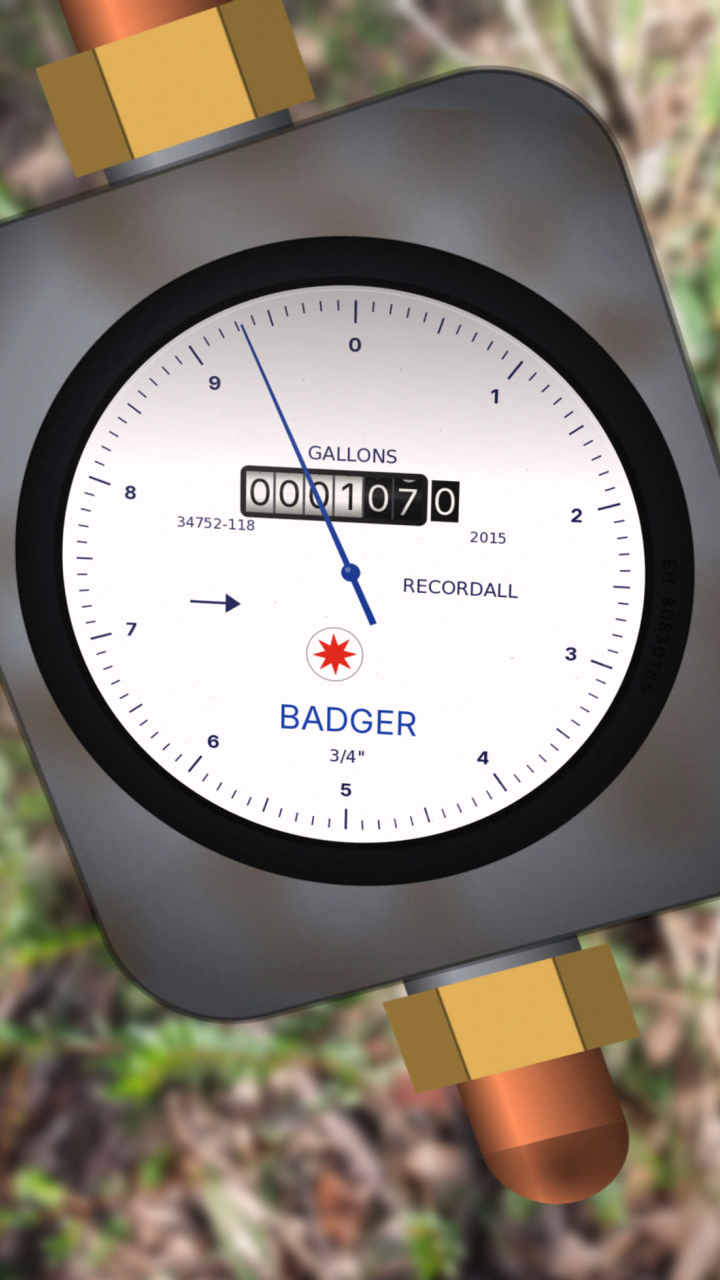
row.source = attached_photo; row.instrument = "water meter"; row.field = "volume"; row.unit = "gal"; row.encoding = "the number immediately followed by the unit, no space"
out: 1069.3gal
